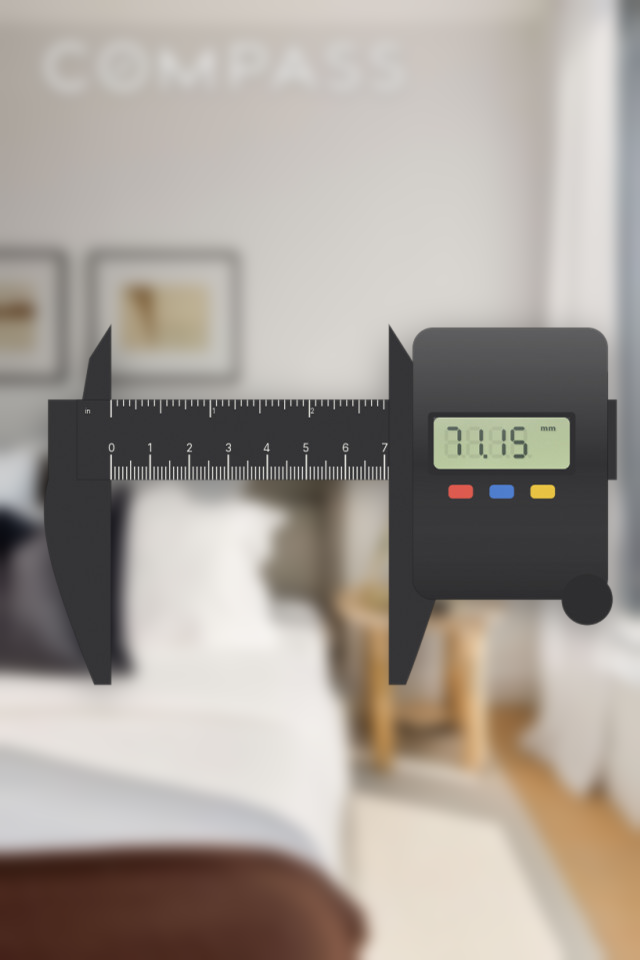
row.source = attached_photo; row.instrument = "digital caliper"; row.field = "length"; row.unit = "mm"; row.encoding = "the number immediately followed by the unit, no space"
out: 71.15mm
